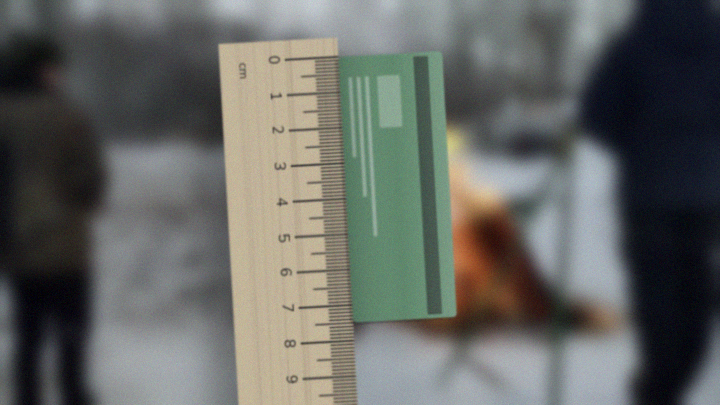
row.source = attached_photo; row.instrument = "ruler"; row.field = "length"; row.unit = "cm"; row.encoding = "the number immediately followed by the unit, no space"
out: 7.5cm
